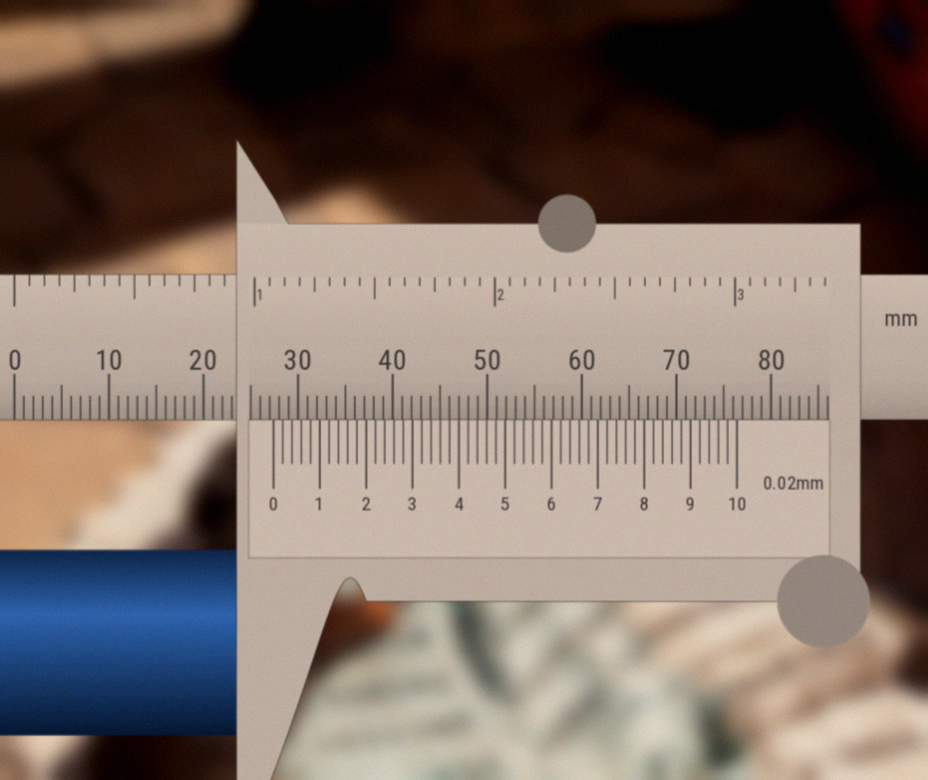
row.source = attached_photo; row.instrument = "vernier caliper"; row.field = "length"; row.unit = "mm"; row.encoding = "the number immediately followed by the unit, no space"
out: 27.4mm
